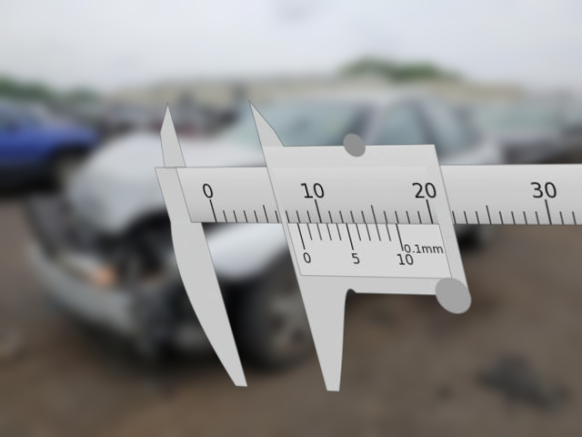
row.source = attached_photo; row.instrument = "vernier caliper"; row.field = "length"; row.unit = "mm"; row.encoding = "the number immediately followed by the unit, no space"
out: 7.8mm
